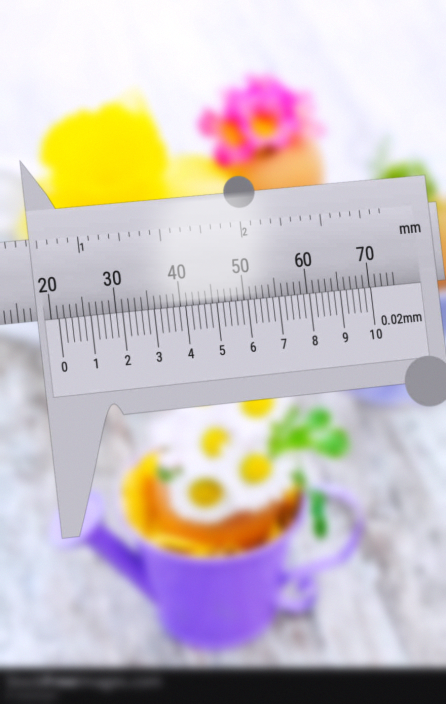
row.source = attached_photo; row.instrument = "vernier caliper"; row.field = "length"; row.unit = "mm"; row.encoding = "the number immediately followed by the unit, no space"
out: 21.2mm
